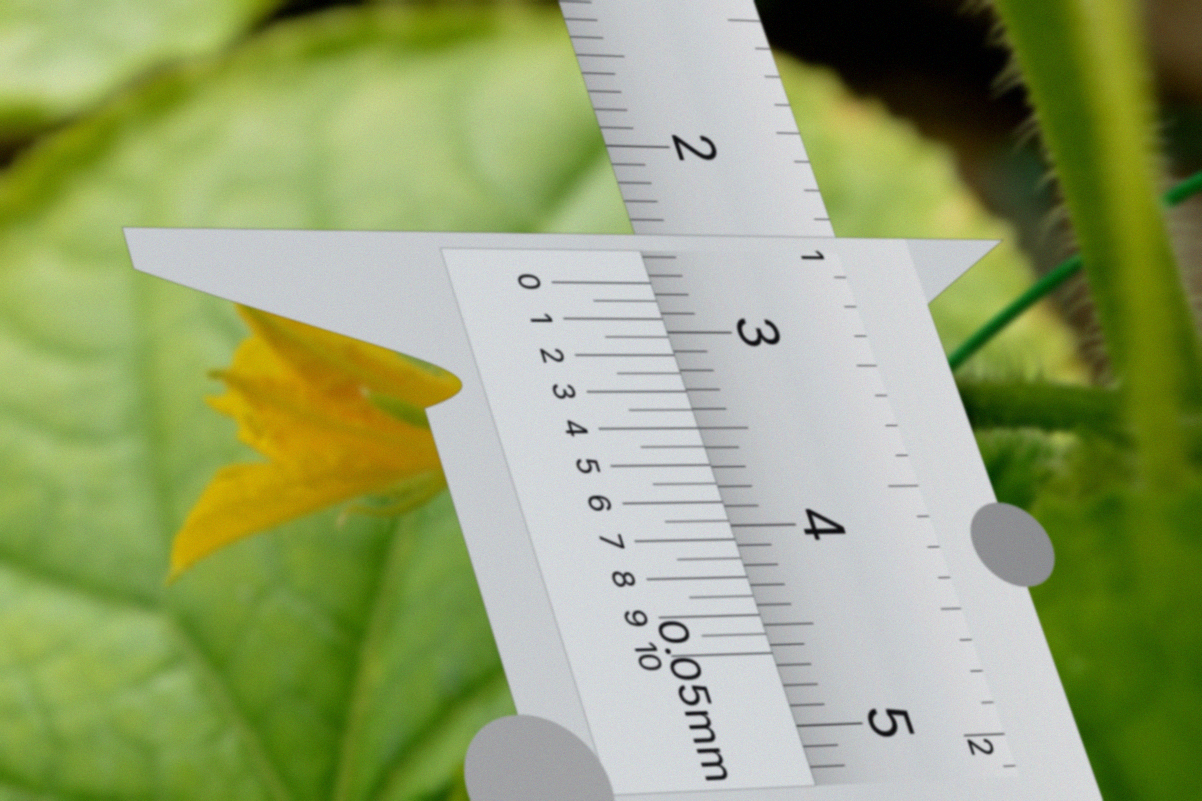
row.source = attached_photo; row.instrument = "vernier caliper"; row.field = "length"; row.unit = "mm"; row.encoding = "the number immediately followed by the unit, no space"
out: 27.4mm
